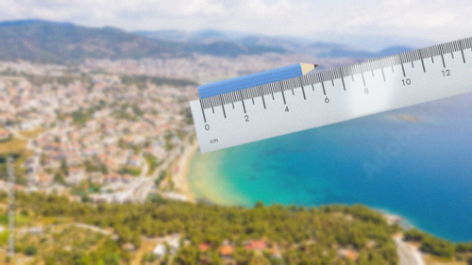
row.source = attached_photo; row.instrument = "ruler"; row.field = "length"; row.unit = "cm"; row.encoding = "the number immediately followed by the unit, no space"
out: 6cm
